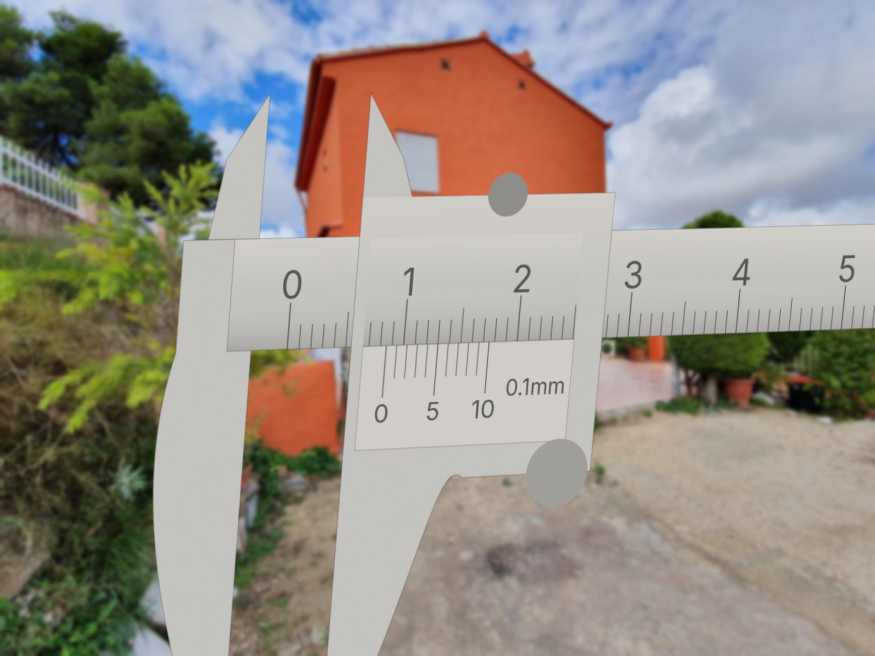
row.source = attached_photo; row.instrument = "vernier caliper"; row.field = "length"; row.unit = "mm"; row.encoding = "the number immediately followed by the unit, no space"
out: 8.5mm
